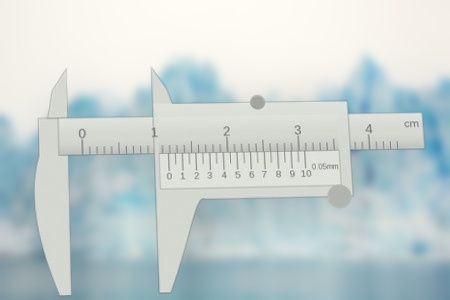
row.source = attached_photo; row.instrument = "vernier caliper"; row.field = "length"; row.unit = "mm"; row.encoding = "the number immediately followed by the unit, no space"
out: 11.8mm
